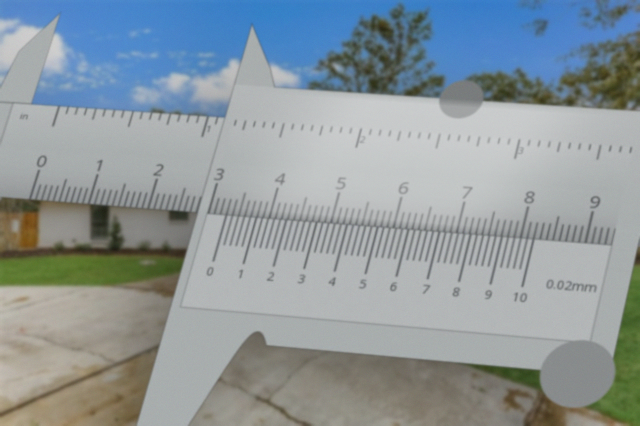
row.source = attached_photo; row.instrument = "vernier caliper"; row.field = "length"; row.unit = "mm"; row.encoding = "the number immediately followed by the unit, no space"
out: 33.0mm
